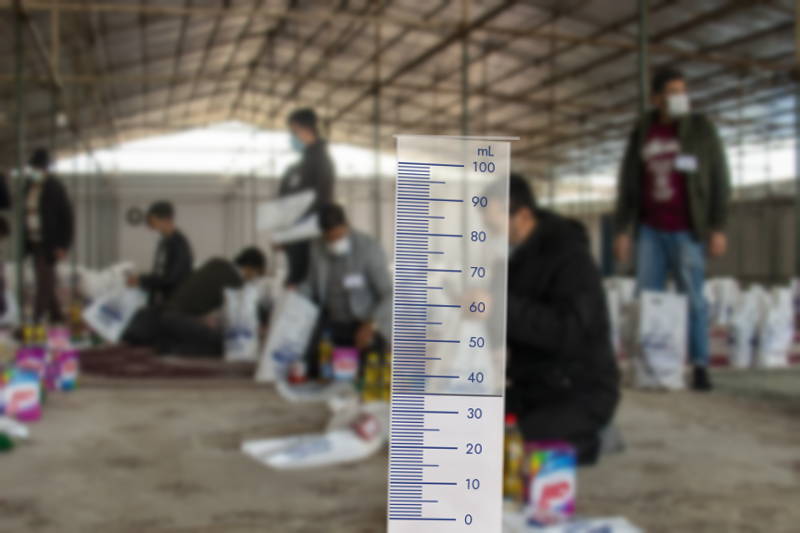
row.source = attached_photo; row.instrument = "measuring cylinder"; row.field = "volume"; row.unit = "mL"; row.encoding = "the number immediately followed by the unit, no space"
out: 35mL
